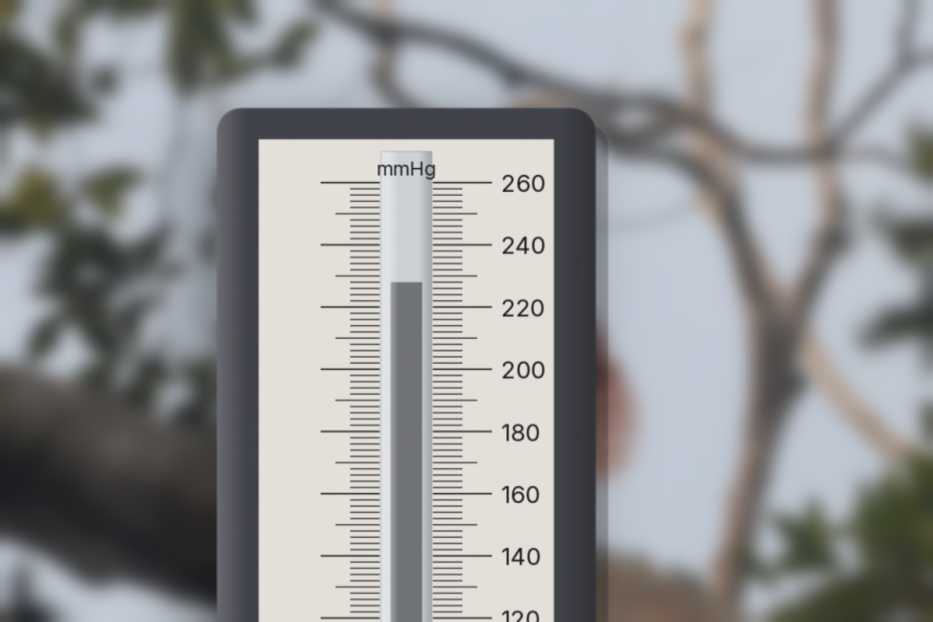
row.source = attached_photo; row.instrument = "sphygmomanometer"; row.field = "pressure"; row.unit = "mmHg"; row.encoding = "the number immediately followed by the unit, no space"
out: 228mmHg
